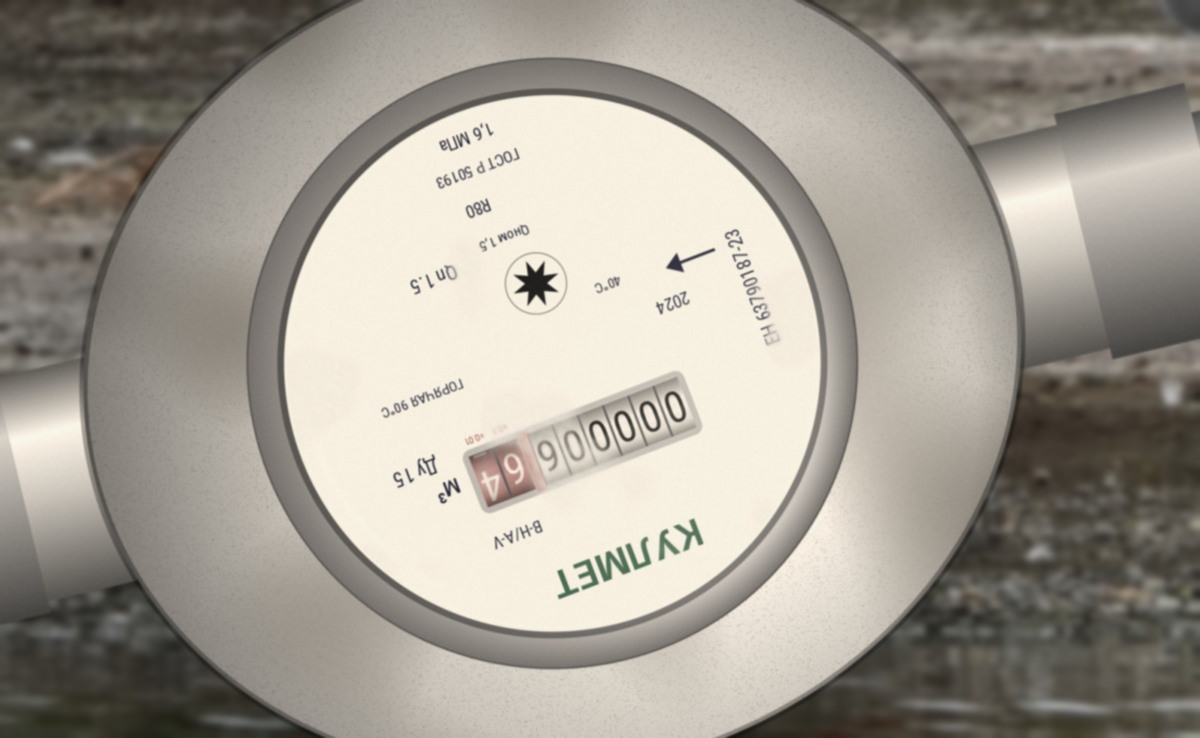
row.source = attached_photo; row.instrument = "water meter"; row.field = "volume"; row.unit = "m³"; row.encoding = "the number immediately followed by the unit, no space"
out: 6.64m³
